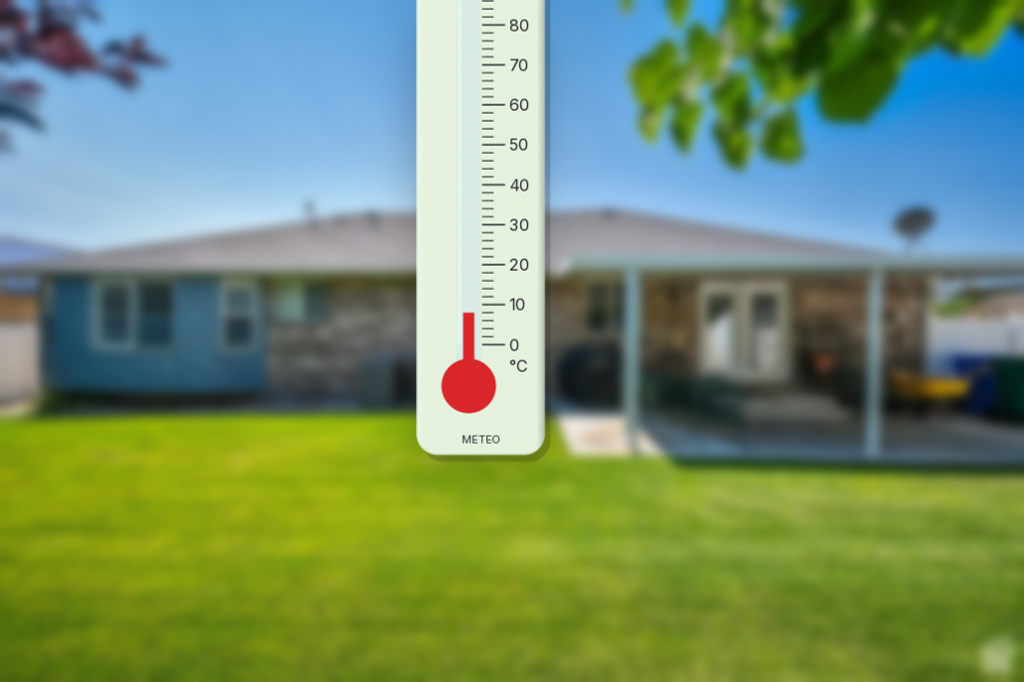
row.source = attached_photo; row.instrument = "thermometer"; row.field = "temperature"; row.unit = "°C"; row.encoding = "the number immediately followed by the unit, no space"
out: 8°C
